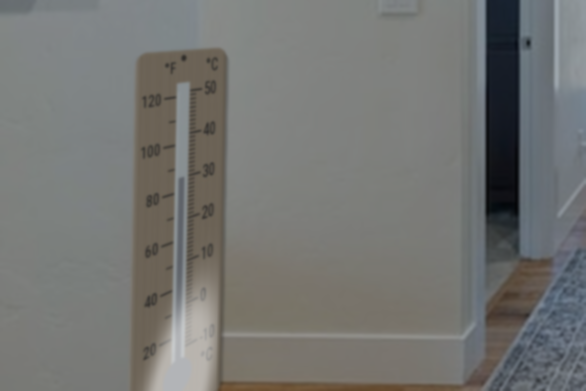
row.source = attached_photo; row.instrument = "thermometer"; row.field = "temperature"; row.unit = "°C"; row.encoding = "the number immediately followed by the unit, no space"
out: 30°C
